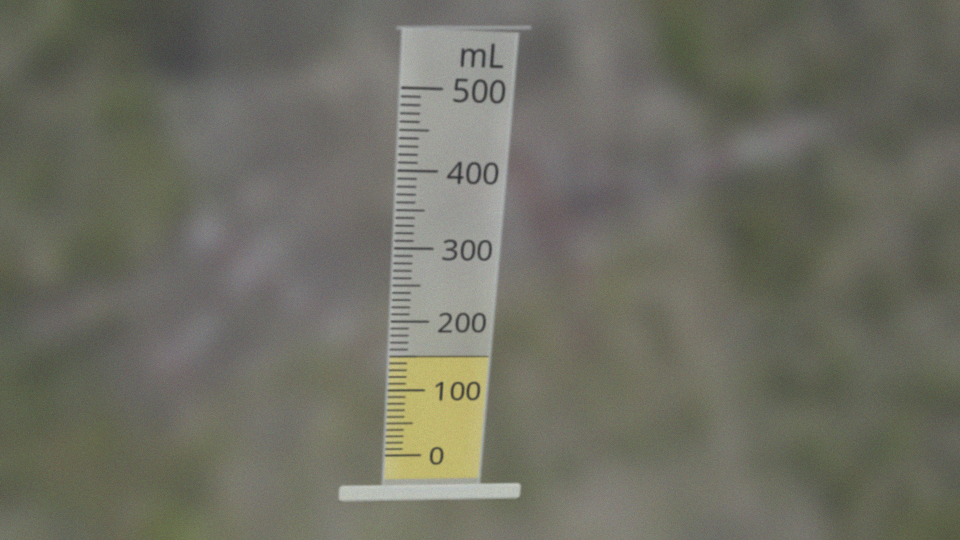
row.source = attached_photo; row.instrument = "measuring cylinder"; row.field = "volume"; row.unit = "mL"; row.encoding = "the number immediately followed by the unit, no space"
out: 150mL
